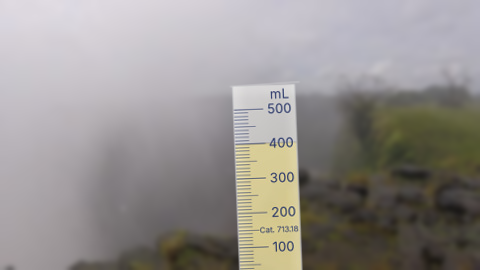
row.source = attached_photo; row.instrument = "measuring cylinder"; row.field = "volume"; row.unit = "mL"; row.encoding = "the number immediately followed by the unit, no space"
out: 400mL
